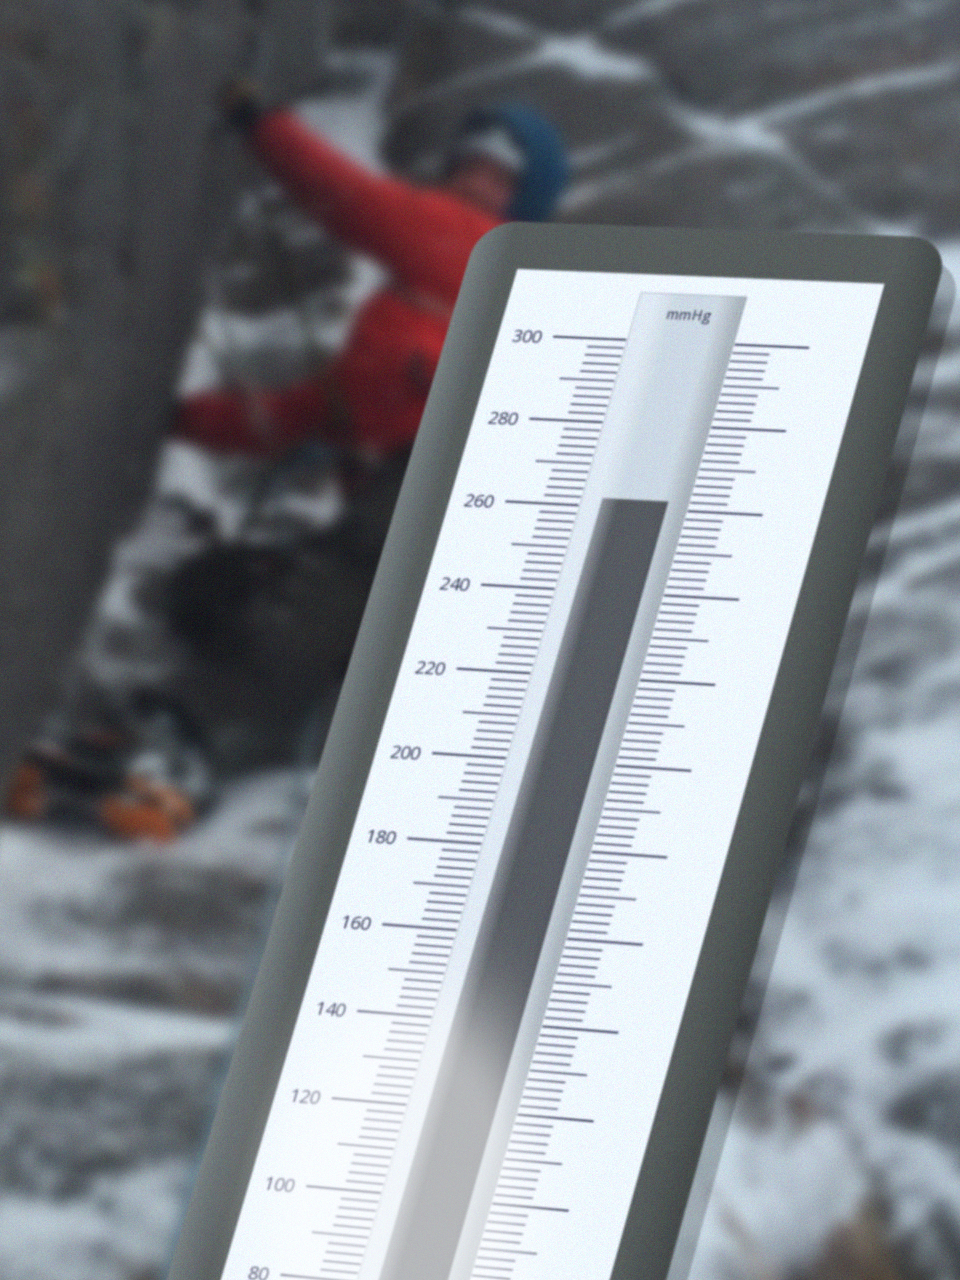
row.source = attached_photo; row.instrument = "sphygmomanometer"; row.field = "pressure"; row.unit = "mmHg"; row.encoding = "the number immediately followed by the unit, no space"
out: 262mmHg
